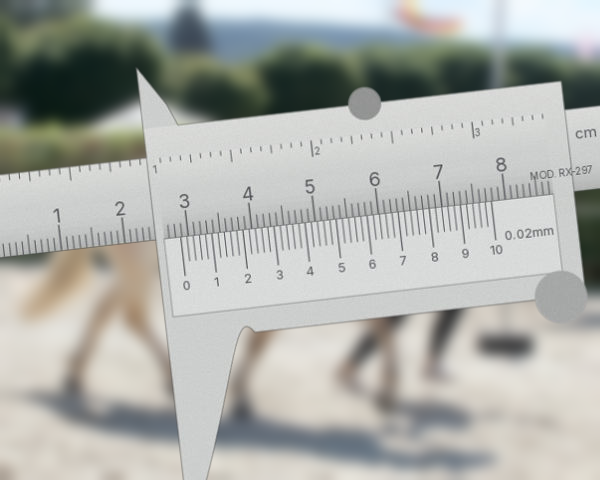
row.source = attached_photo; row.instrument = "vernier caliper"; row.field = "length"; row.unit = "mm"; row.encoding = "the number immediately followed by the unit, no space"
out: 28.8mm
